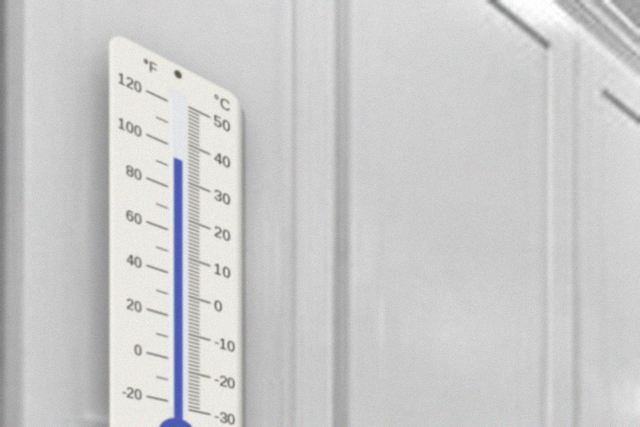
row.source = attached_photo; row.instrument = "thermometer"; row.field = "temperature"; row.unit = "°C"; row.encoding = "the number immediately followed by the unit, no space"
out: 35°C
